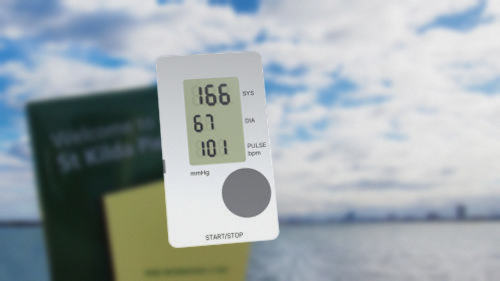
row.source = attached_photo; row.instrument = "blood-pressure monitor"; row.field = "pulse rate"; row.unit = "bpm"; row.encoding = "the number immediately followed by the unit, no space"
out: 101bpm
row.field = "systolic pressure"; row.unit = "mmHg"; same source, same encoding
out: 166mmHg
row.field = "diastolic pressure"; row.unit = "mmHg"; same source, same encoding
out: 67mmHg
